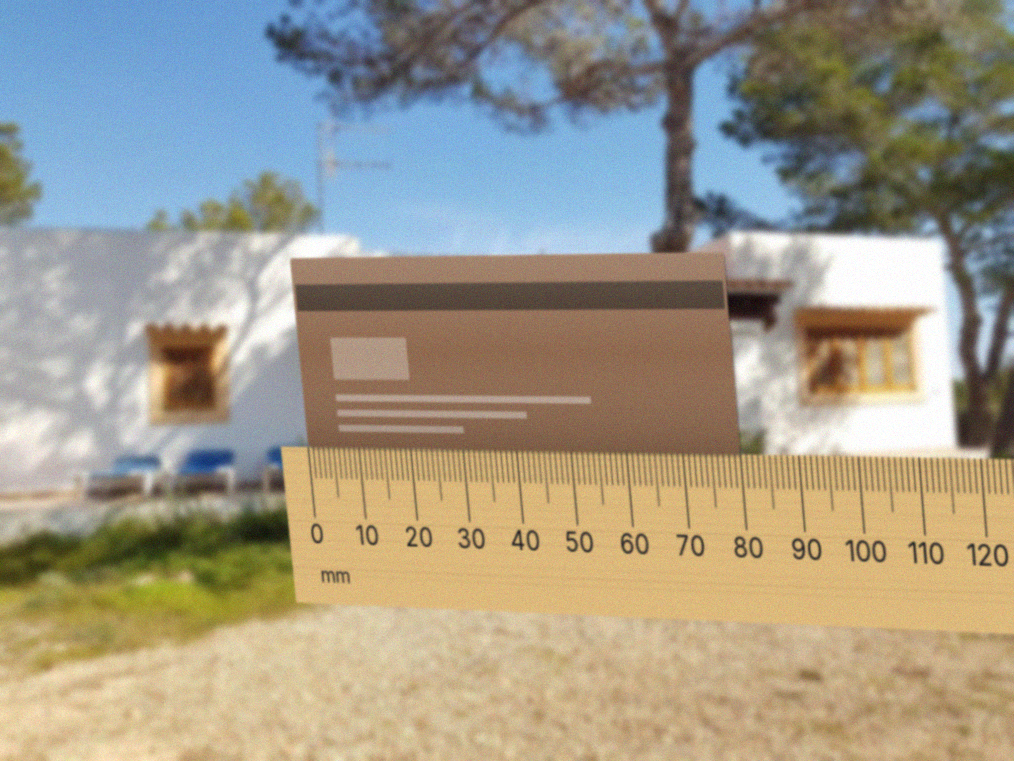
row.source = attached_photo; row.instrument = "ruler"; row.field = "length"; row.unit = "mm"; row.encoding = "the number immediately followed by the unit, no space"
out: 80mm
